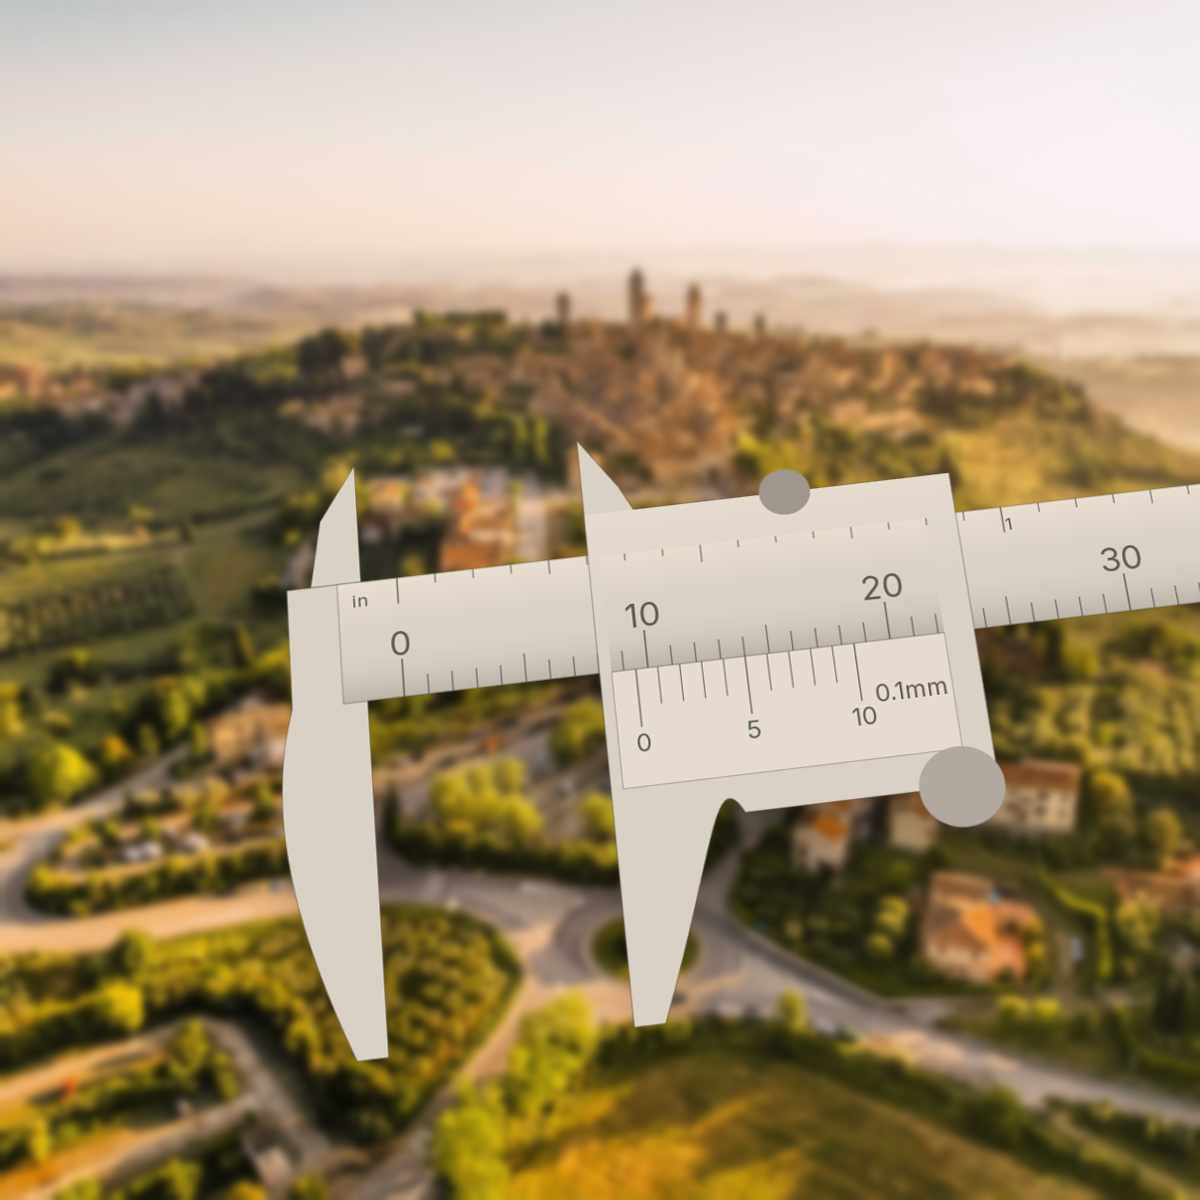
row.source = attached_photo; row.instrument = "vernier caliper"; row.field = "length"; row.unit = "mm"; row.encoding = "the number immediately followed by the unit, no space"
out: 9.5mm
